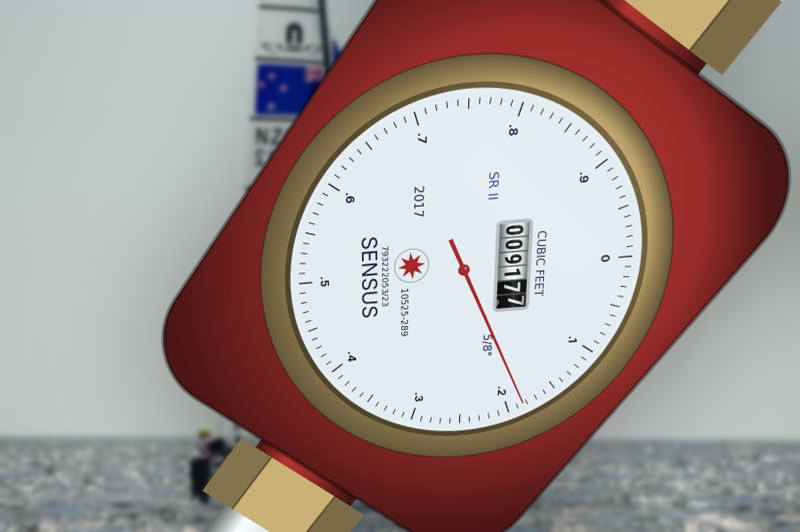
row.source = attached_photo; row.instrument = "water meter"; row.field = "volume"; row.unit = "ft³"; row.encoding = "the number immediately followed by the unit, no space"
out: 9177.18ft³
